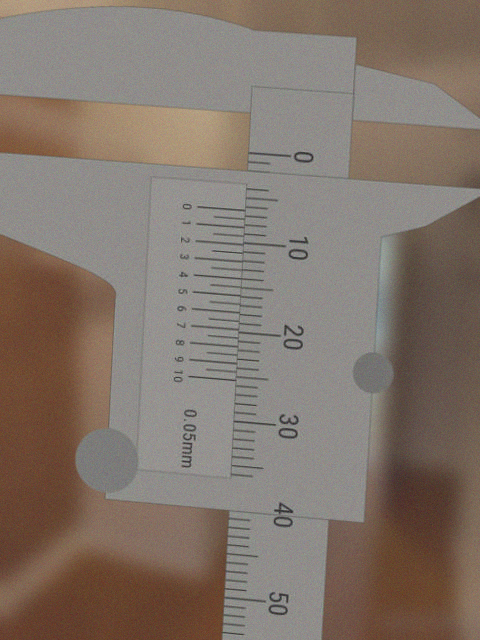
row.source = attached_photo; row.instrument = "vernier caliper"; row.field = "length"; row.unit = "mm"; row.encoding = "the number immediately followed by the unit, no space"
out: 6.4mm
